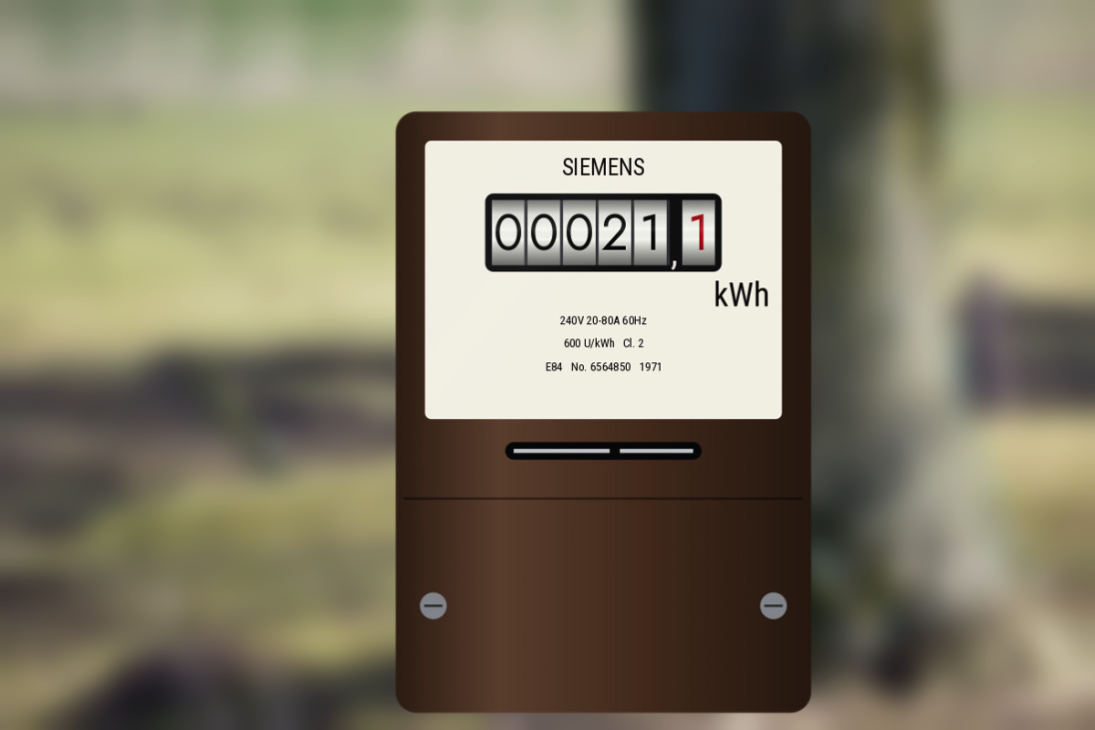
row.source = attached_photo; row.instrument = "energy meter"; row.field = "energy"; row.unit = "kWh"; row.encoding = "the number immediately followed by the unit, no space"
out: 21.1kWh
